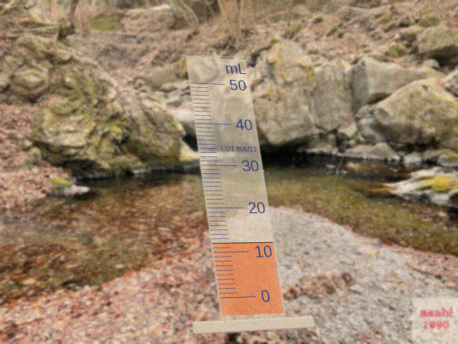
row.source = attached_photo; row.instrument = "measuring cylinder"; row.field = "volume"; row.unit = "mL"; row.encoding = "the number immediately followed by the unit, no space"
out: 12mL
